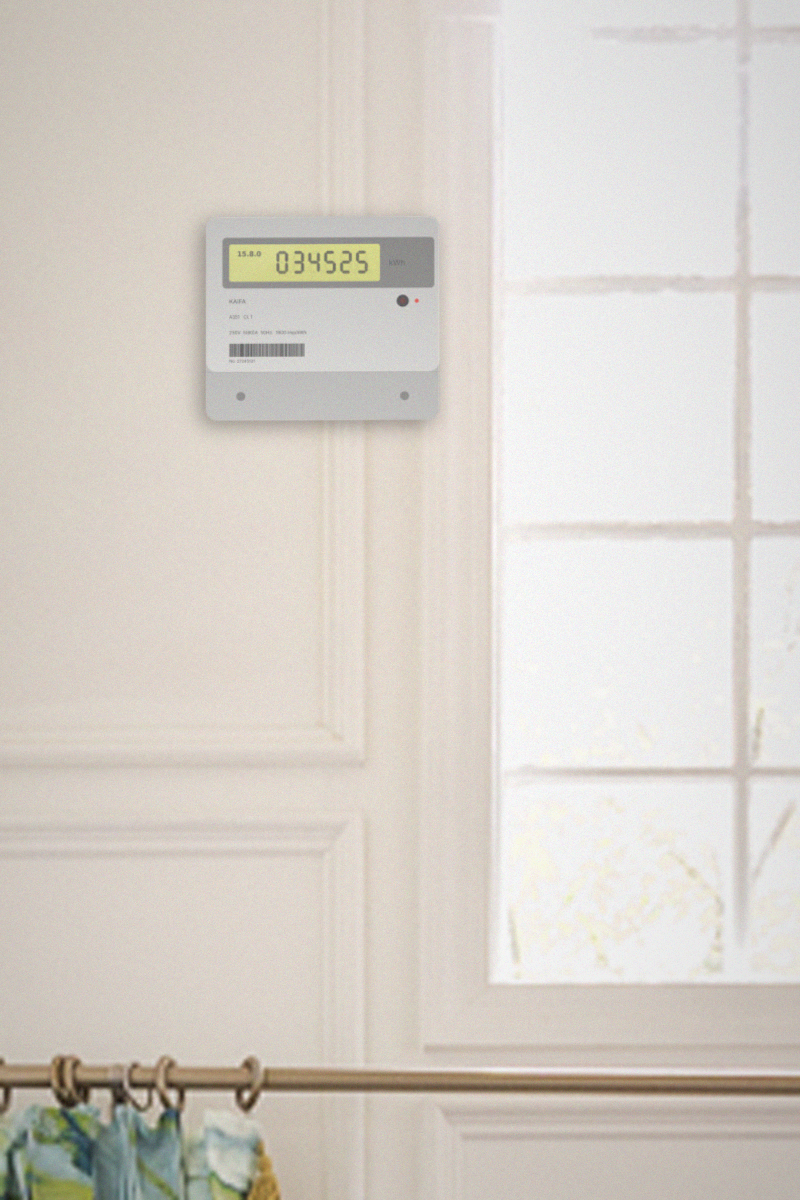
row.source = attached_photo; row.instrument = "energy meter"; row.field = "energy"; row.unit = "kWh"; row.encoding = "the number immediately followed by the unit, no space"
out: 34525kWh
